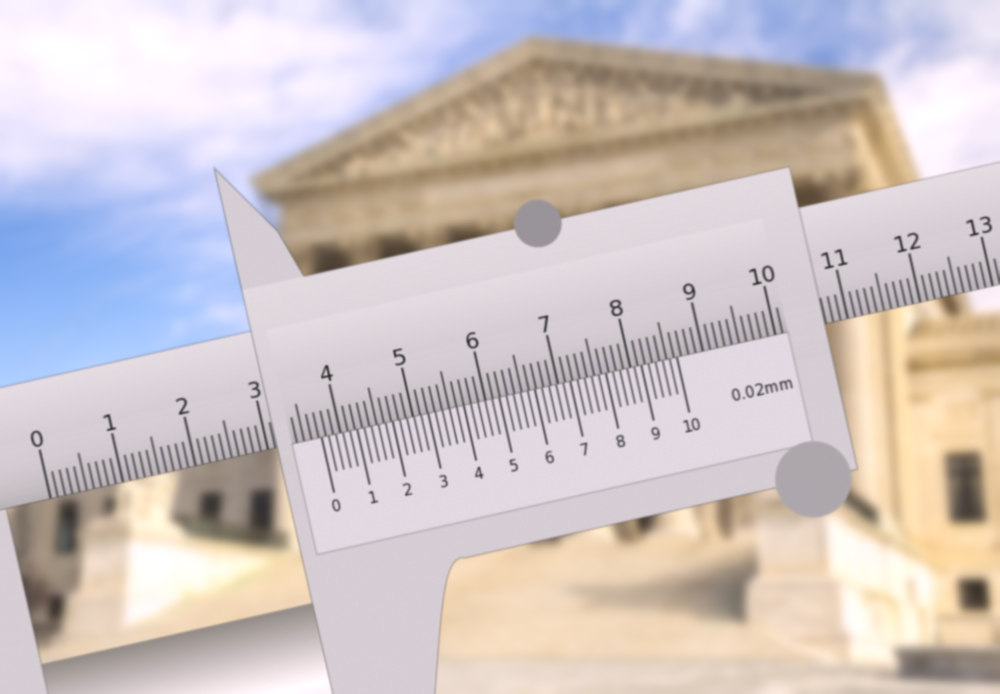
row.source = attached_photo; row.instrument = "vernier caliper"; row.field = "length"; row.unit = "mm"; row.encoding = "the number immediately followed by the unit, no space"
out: 37.4mm
